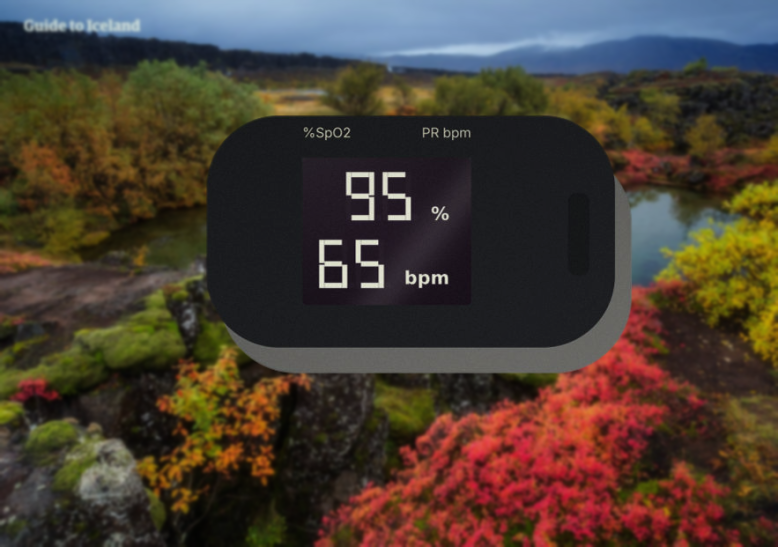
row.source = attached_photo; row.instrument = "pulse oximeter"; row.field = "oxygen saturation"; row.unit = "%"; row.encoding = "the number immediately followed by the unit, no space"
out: 95%
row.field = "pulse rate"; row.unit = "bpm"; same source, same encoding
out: 65bpm
